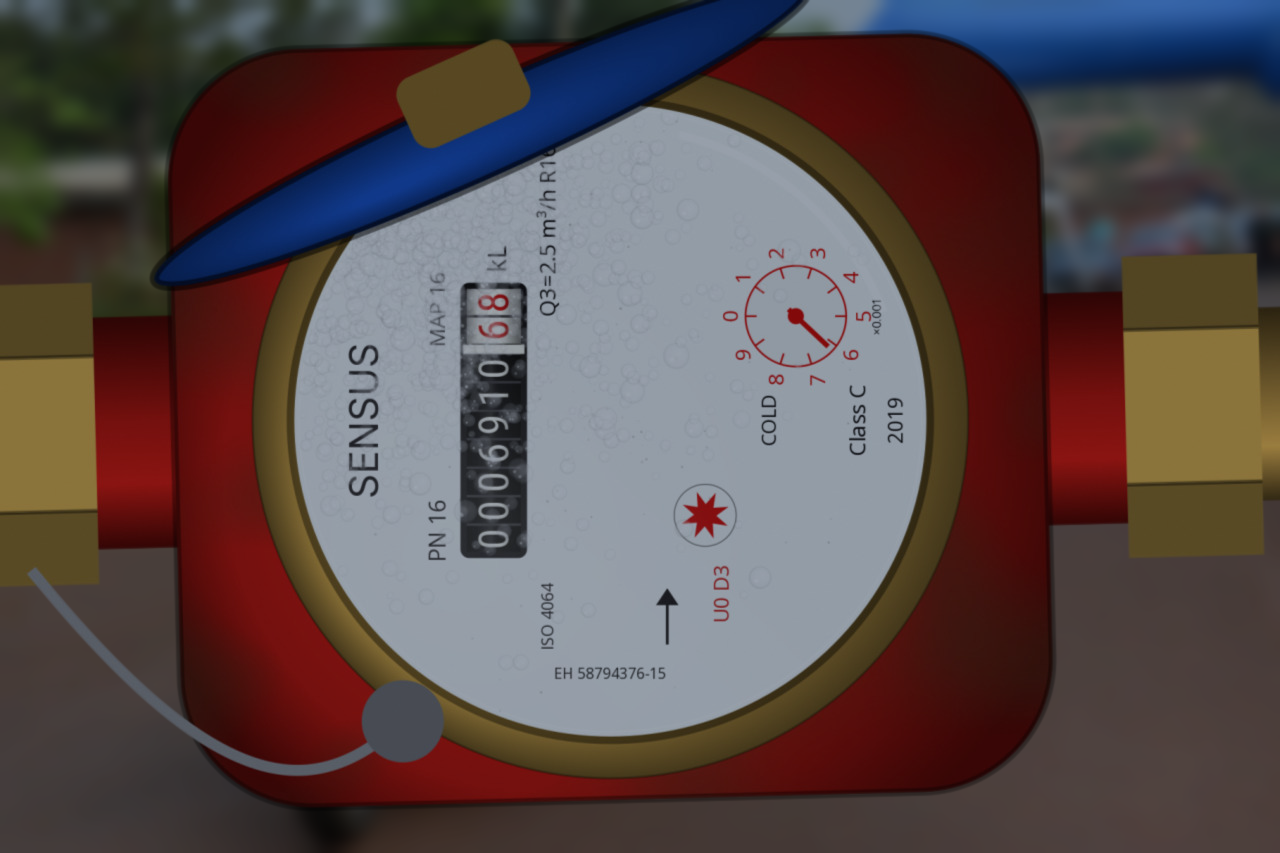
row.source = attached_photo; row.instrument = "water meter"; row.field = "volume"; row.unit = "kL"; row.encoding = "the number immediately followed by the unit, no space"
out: 6910.686kL
